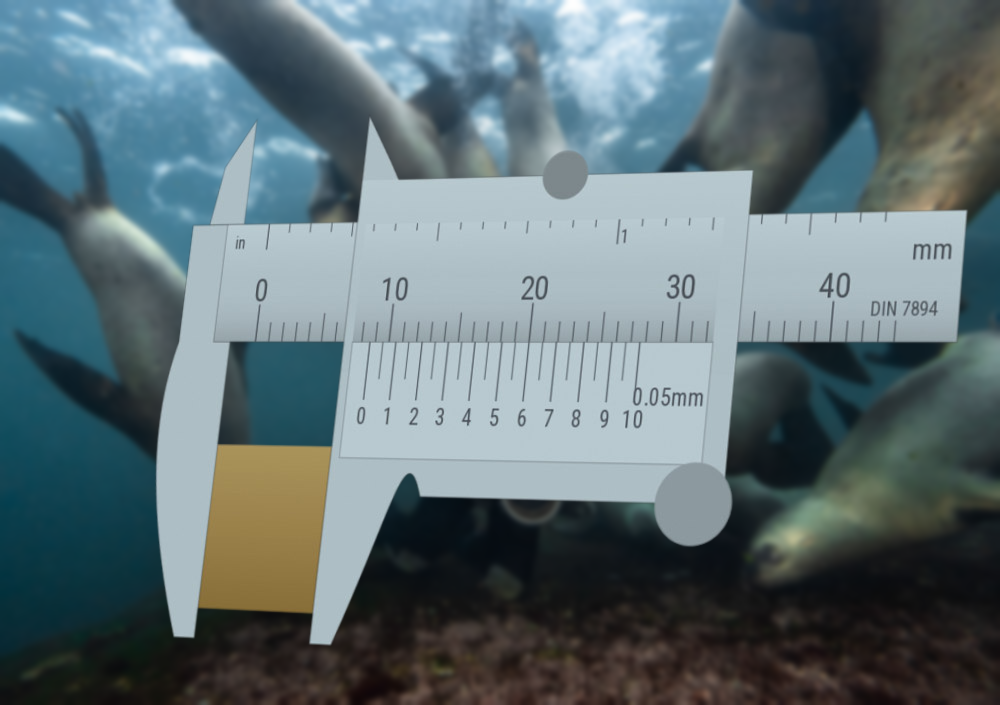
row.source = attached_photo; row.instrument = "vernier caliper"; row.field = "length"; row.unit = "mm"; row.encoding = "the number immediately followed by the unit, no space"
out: 8.6mm
